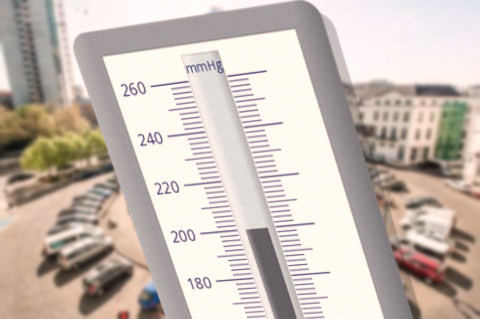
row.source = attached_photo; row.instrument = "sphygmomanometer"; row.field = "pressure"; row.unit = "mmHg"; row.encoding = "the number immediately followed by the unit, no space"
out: 200mmHg
